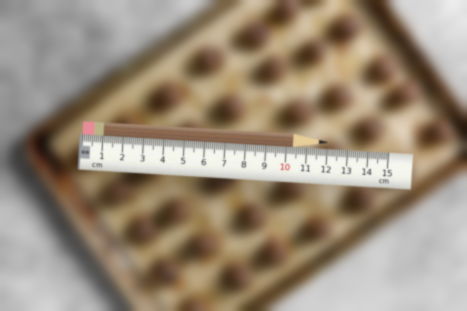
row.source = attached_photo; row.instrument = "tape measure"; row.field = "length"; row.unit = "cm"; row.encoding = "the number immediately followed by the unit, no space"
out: 12cm
